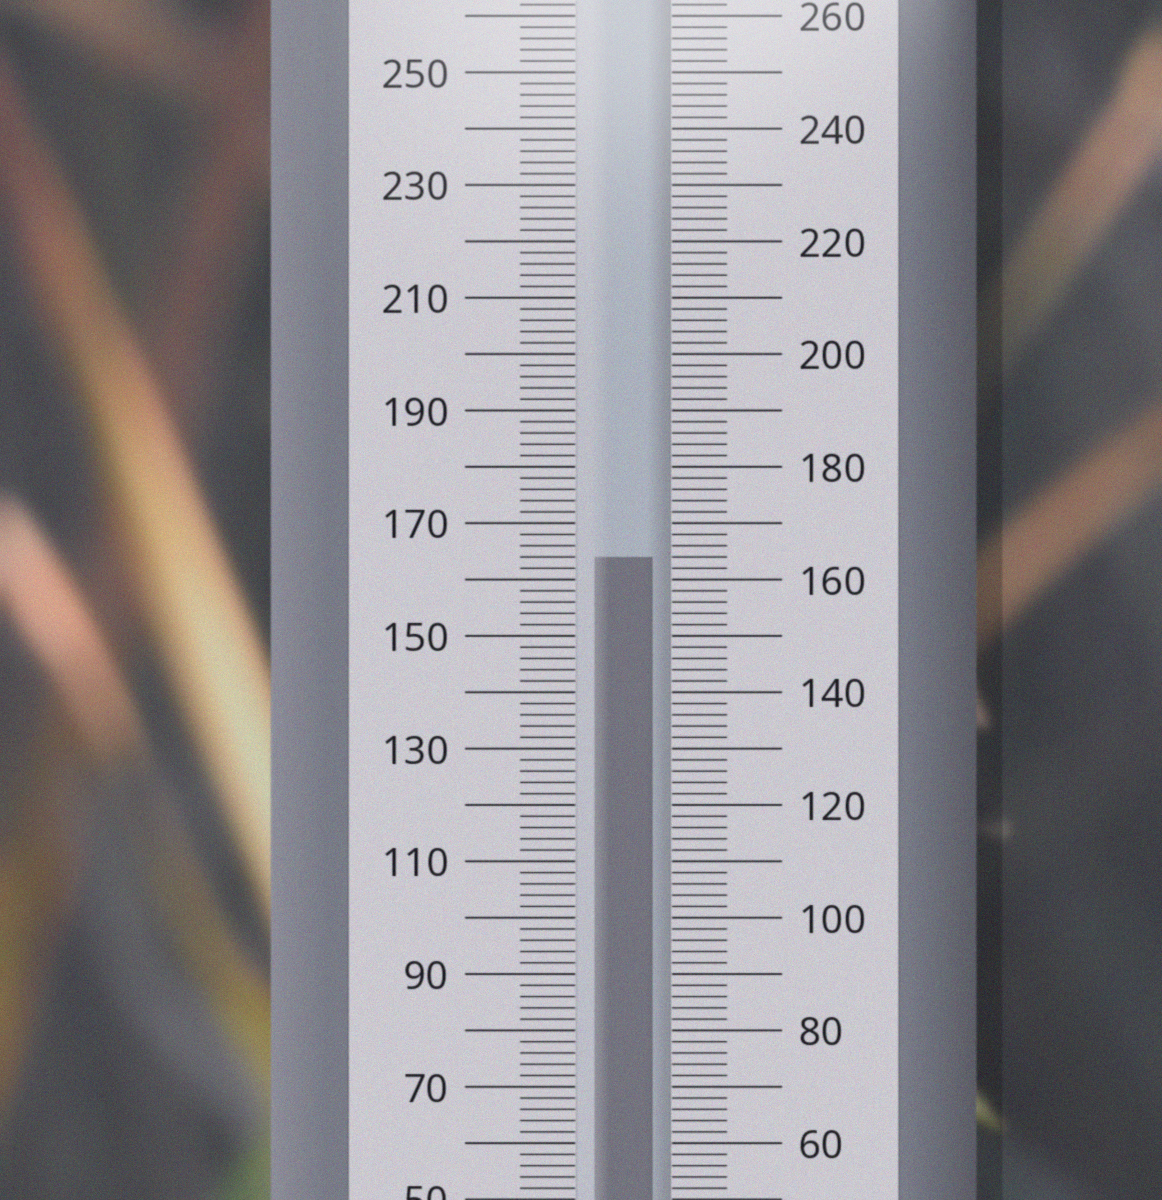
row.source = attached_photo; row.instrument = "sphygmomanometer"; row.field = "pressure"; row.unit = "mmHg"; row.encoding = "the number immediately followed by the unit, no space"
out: 164mmHg
